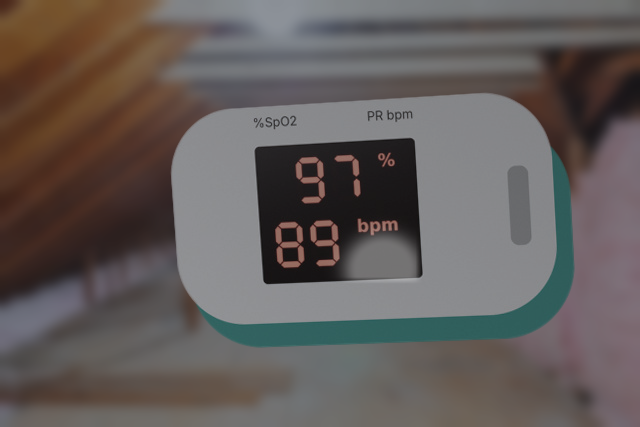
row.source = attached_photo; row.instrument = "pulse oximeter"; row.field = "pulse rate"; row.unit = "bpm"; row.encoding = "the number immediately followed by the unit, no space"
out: 89bpm
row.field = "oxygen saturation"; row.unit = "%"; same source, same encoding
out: 97%
